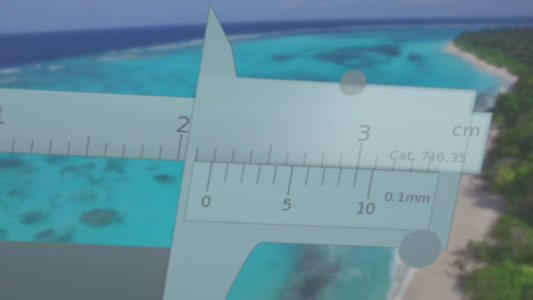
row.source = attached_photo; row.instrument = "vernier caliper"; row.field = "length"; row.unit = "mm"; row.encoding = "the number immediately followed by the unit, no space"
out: 21.9mm
